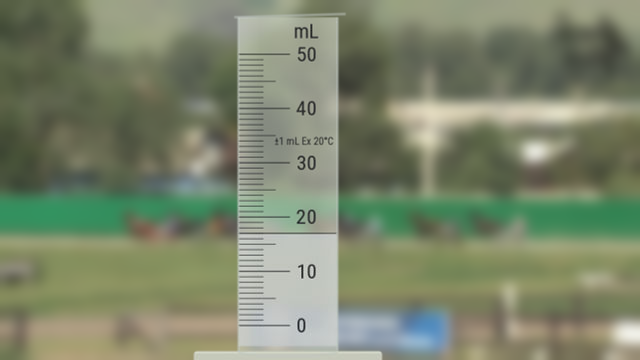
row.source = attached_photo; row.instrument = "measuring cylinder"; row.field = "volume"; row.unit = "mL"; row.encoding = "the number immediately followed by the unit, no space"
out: 17mL
